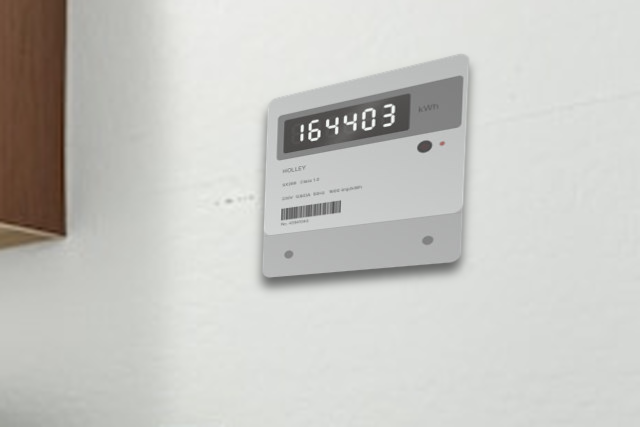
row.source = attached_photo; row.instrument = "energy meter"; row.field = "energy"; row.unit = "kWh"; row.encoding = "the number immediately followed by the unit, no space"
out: 164403kWh
